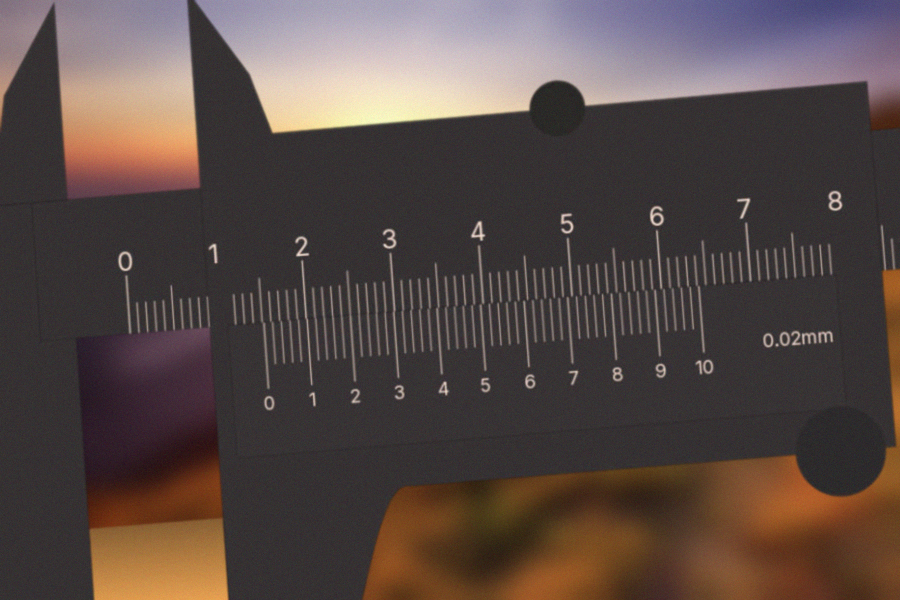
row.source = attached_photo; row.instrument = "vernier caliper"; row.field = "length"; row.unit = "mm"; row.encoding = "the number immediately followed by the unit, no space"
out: 15.2mm
